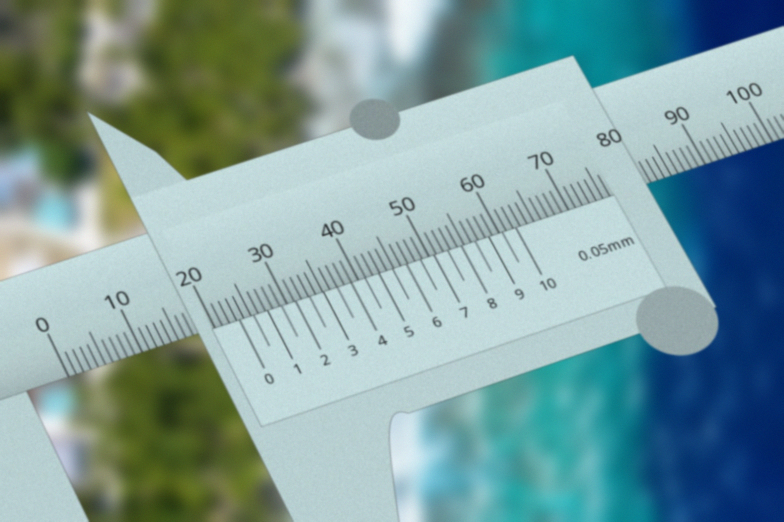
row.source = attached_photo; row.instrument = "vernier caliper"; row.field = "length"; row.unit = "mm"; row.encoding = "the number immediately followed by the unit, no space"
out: 23.4mm
